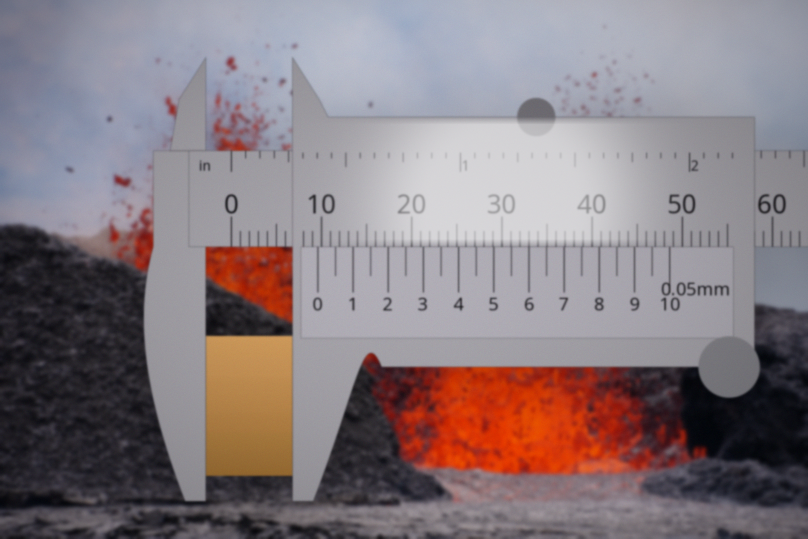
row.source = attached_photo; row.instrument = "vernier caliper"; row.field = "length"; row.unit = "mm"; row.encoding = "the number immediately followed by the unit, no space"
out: 9.6mm
